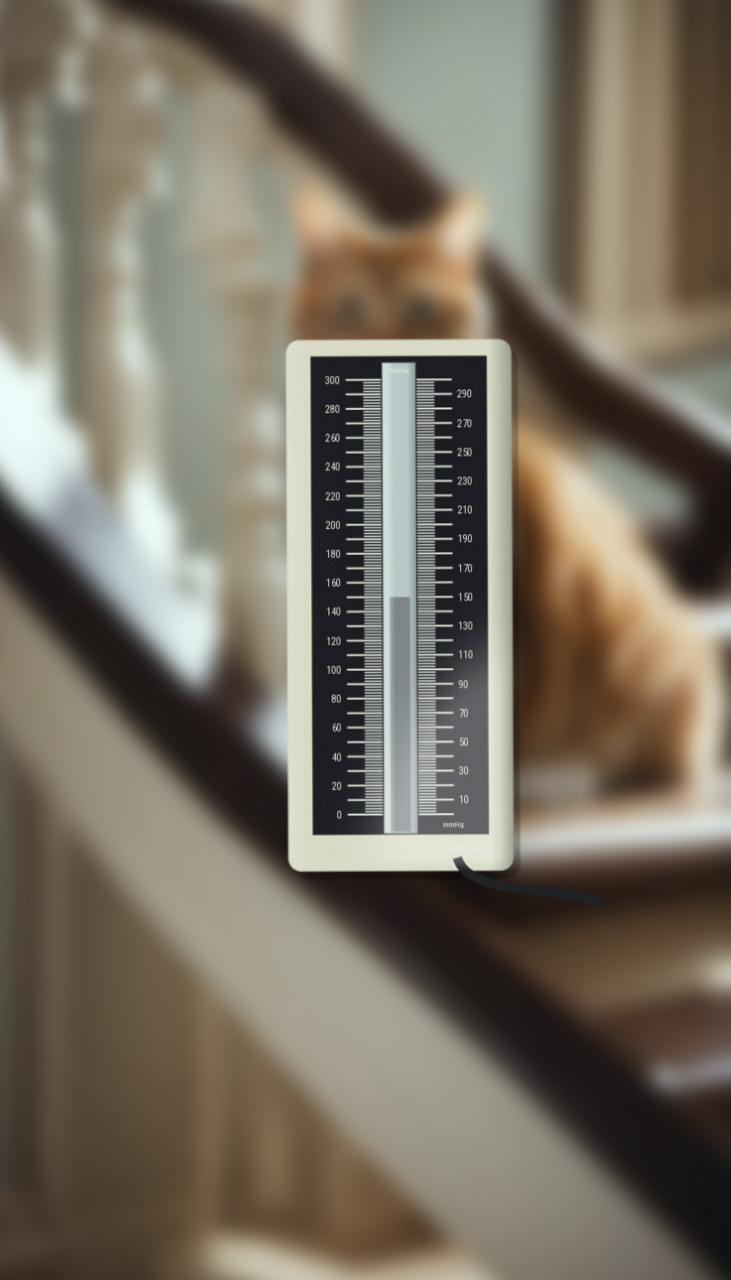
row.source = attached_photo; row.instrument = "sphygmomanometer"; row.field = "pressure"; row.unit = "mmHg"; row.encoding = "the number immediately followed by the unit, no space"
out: 150mmHg
